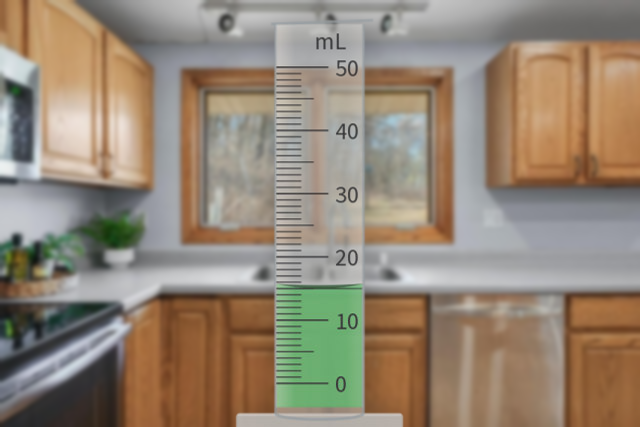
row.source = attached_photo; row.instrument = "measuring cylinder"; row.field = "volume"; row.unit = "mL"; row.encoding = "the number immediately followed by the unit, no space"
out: 15mL
